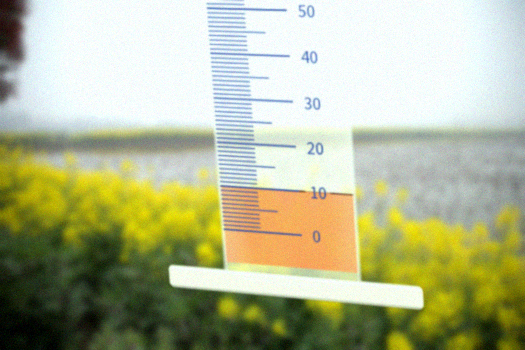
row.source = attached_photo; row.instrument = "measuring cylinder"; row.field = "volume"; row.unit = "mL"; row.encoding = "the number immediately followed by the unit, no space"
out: 10mL
